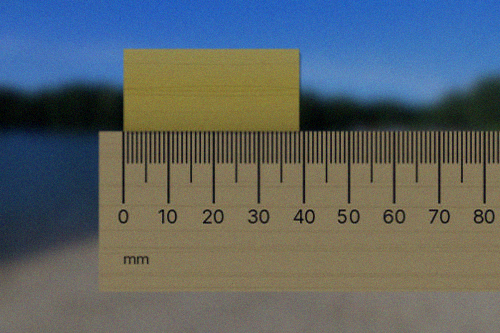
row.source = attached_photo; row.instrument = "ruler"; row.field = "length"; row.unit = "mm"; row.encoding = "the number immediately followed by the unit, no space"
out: 39mm
